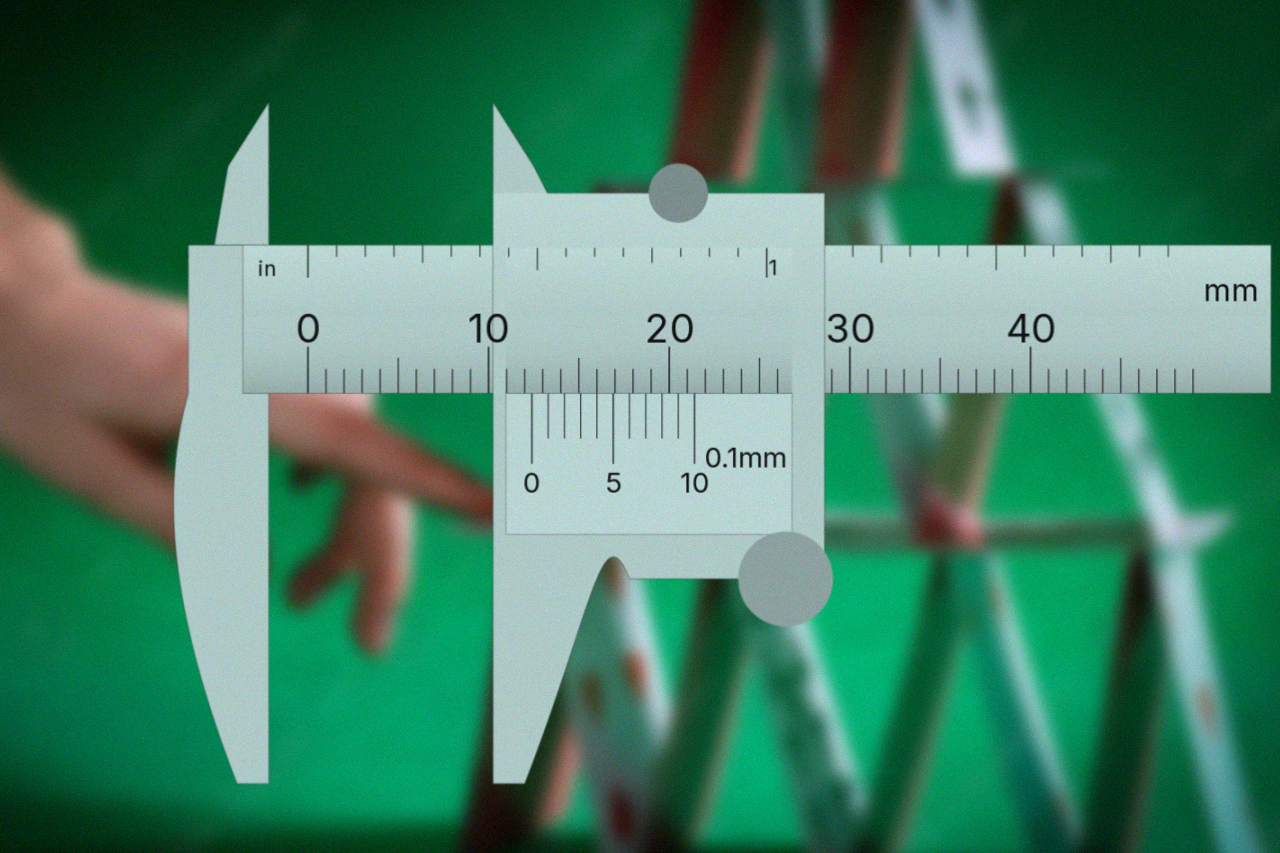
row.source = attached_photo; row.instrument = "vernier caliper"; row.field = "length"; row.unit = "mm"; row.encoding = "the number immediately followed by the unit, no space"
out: 12.4mm
